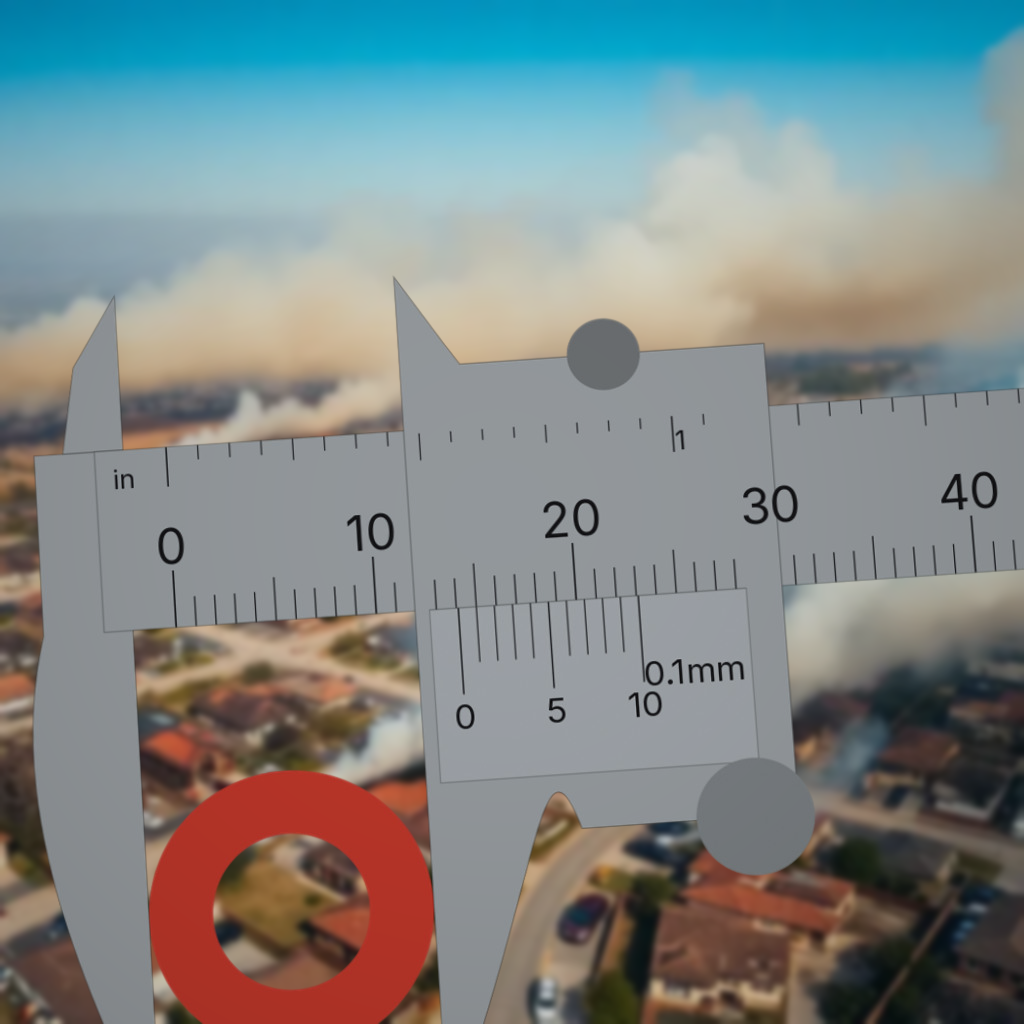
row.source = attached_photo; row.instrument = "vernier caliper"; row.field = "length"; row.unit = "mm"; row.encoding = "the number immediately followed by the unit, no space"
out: 14.1mm
